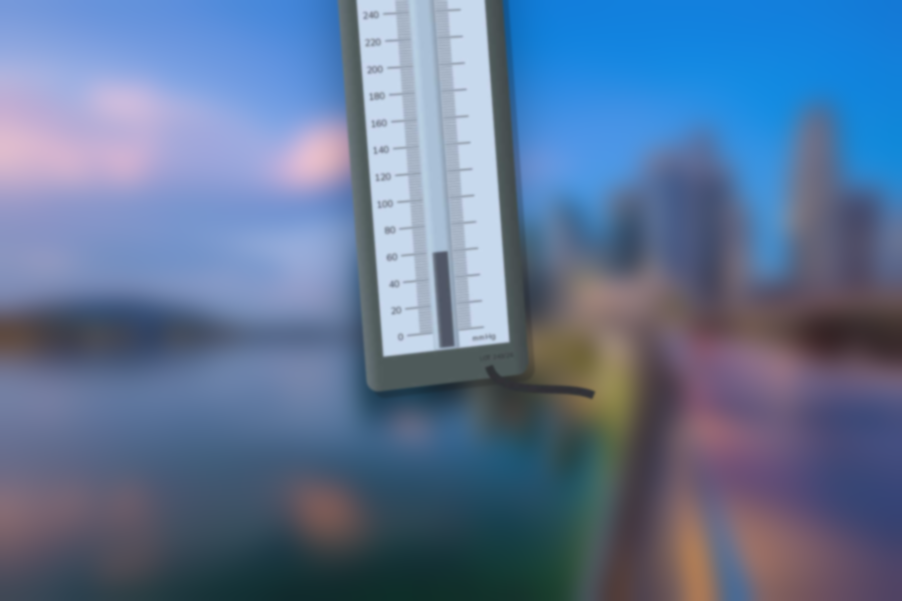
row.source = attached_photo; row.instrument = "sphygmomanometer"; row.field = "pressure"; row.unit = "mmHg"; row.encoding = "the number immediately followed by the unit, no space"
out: 60mmHg
